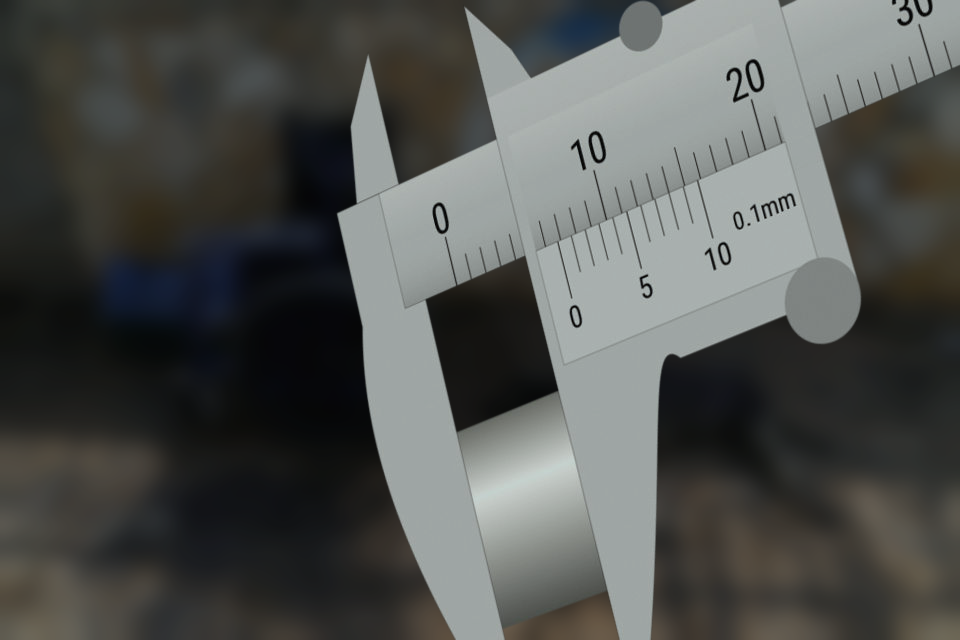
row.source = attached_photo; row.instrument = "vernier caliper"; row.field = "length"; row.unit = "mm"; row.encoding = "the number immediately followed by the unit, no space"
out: 6.8mm
